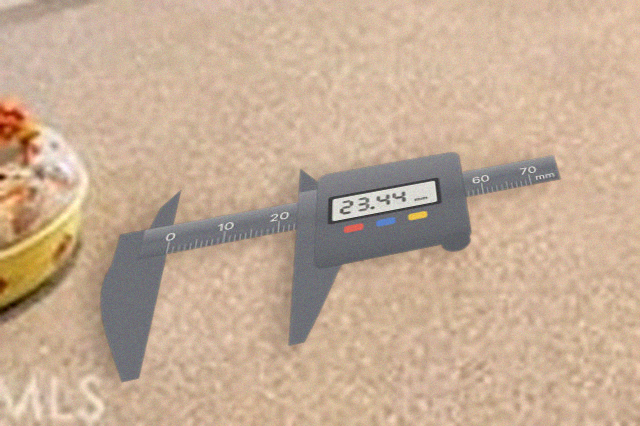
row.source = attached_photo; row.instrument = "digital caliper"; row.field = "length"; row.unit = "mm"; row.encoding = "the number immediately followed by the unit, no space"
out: 23.44mm
